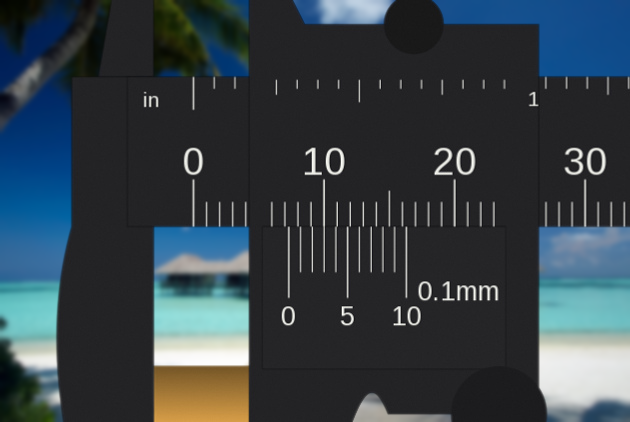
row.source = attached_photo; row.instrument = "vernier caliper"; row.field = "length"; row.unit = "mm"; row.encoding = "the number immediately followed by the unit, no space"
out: 7.3mm
